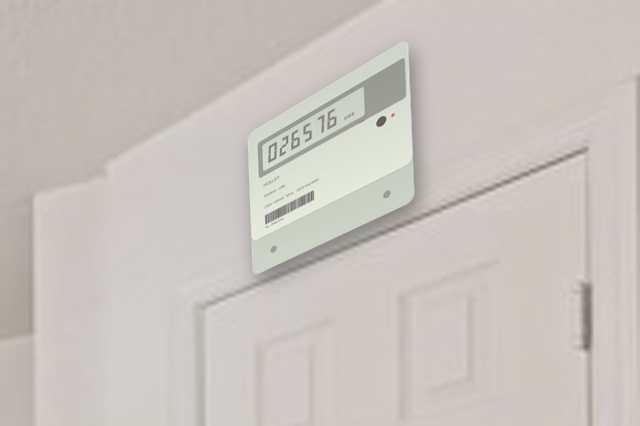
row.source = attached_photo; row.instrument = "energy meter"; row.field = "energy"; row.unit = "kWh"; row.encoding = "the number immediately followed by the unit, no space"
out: 26576kWh
